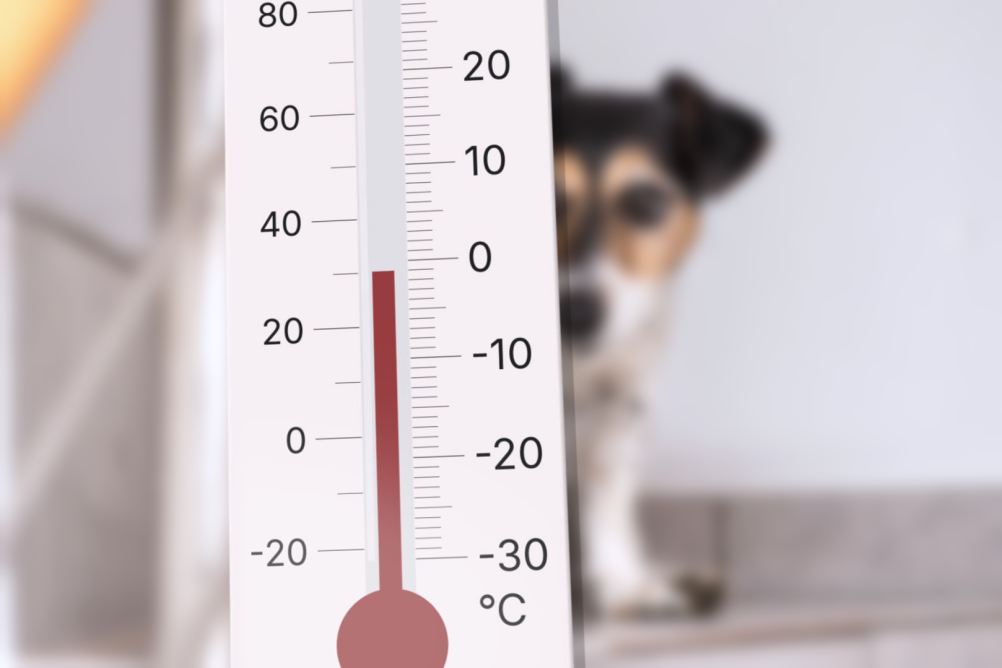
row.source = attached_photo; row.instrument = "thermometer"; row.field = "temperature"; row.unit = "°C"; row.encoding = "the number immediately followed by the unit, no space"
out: -1°C
